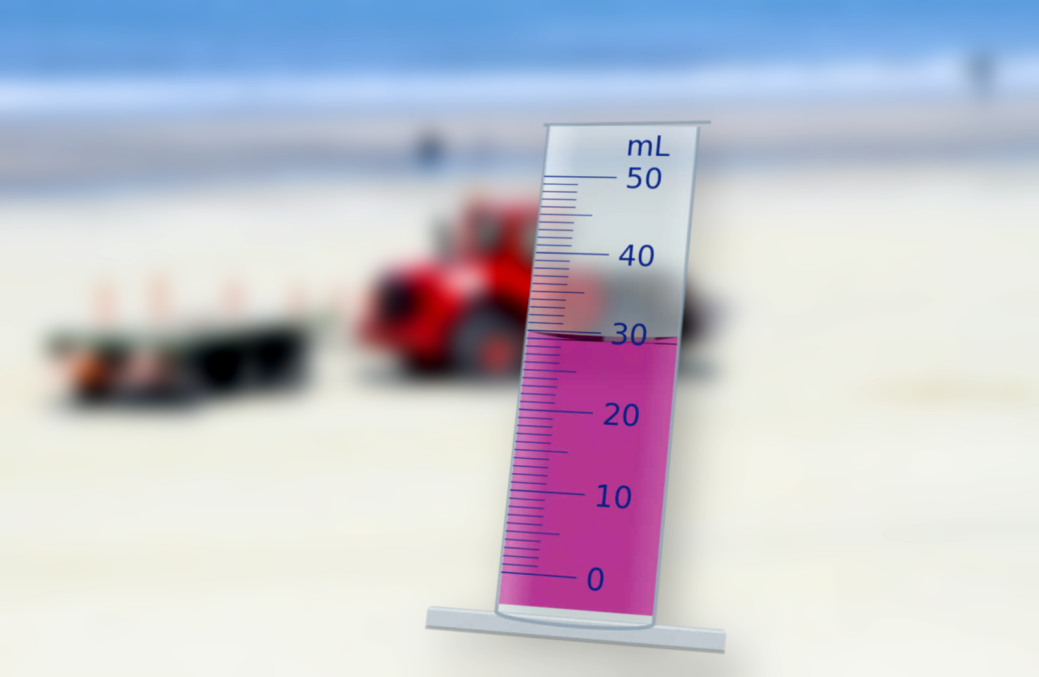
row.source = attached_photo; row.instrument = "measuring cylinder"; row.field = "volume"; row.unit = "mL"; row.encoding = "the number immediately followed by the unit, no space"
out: 29mL
